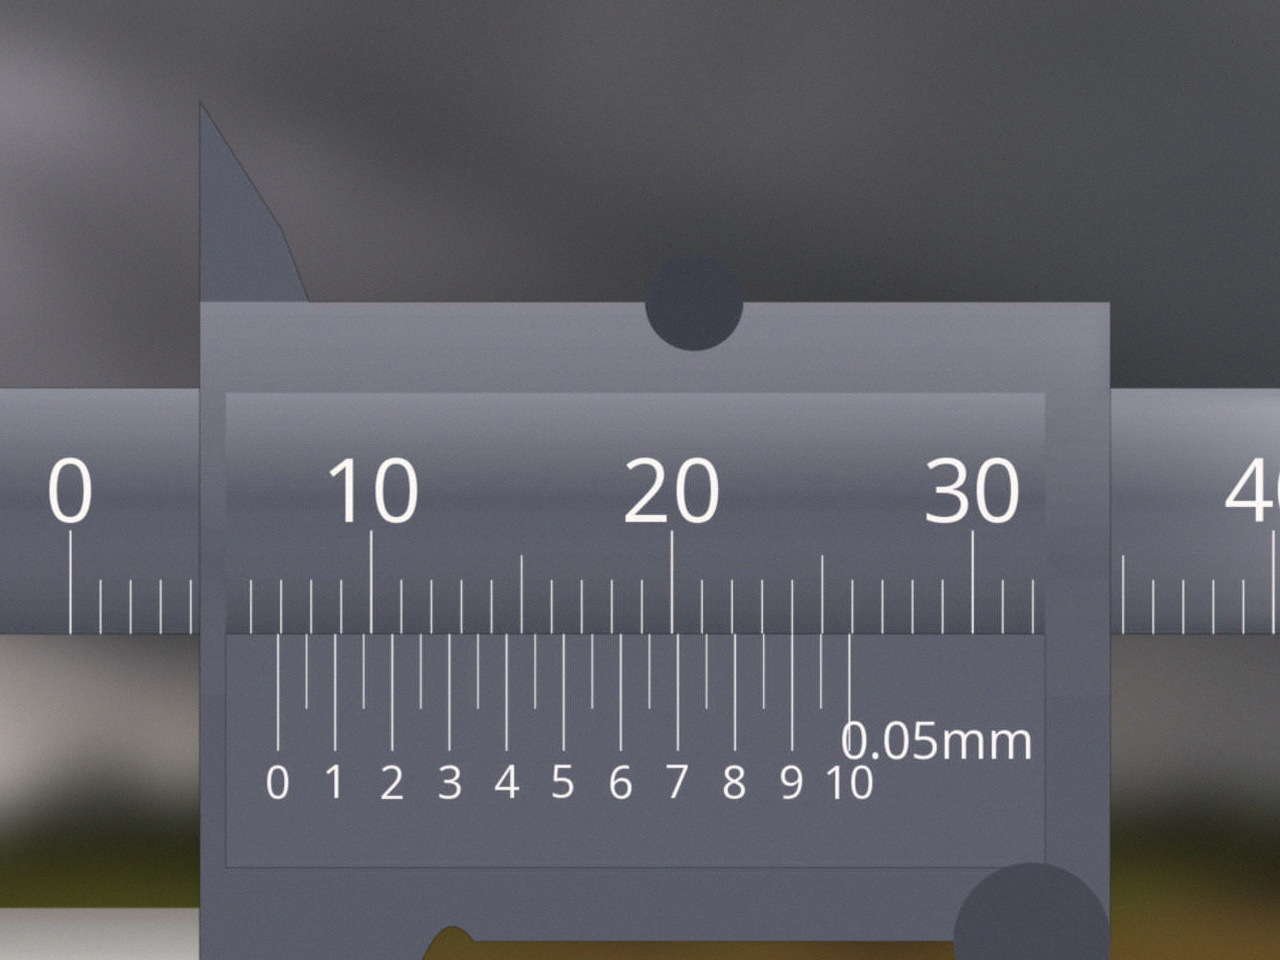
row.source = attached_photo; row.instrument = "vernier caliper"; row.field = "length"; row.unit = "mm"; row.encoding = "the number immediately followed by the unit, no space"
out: 6.90mm
